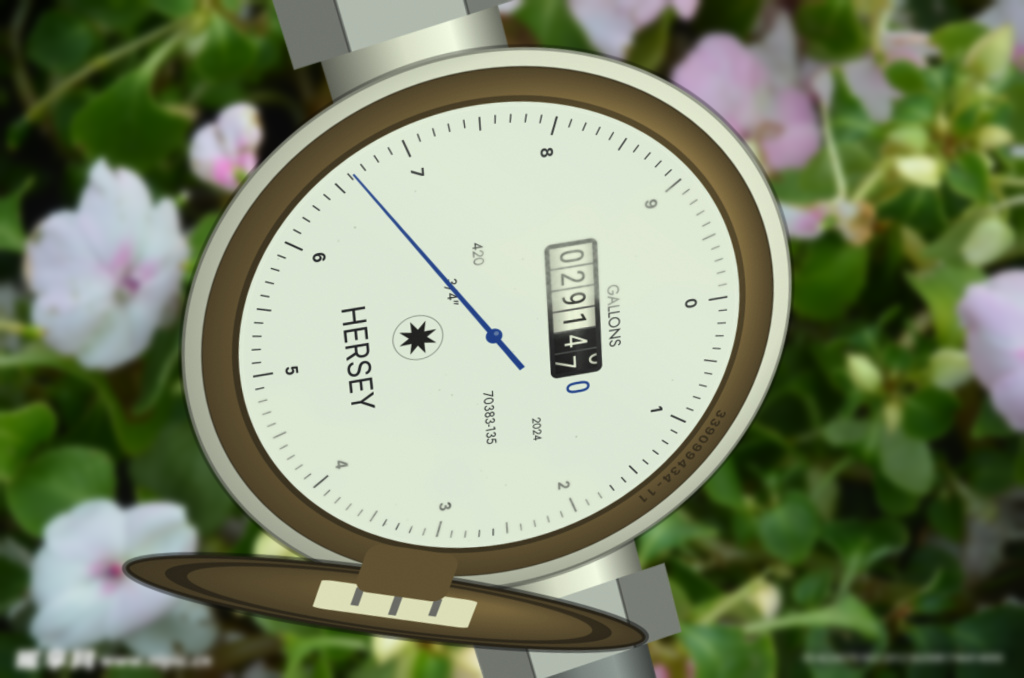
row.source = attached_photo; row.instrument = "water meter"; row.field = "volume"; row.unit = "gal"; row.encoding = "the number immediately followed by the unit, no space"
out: 291466.6gal
